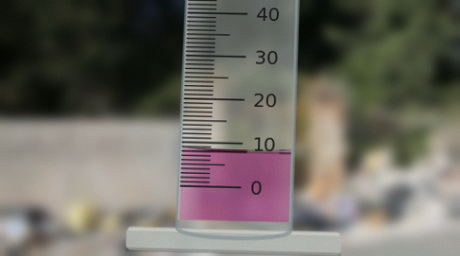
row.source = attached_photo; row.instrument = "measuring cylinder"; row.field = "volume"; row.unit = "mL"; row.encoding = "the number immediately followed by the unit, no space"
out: 8mL
